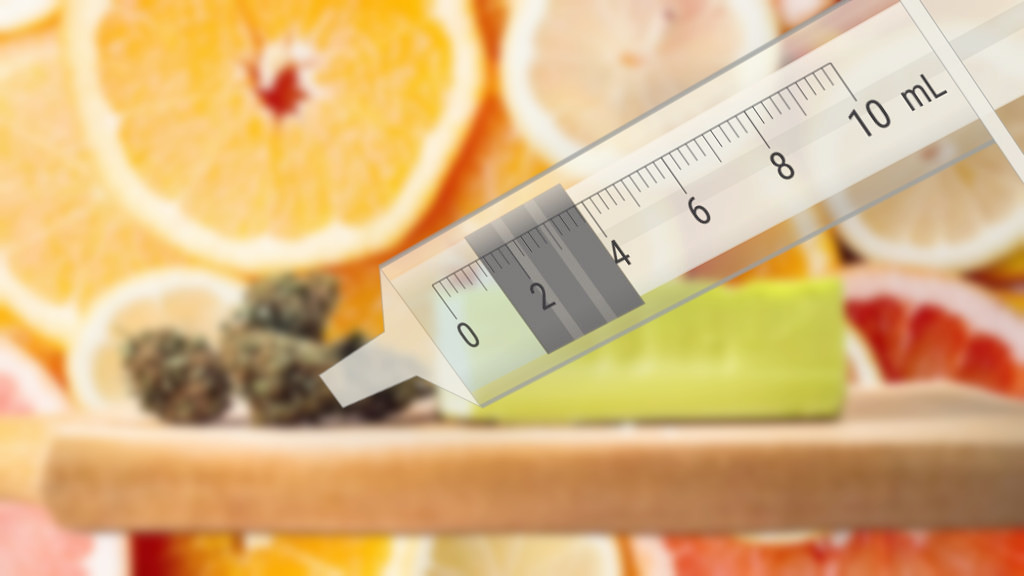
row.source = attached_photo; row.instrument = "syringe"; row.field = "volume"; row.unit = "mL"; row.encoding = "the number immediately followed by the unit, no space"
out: 1.3mL
